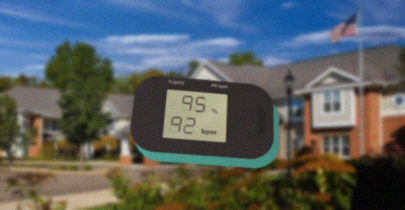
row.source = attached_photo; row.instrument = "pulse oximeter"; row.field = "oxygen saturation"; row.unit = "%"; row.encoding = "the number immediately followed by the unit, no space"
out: 95%
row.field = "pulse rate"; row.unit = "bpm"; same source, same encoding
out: 92bpm
